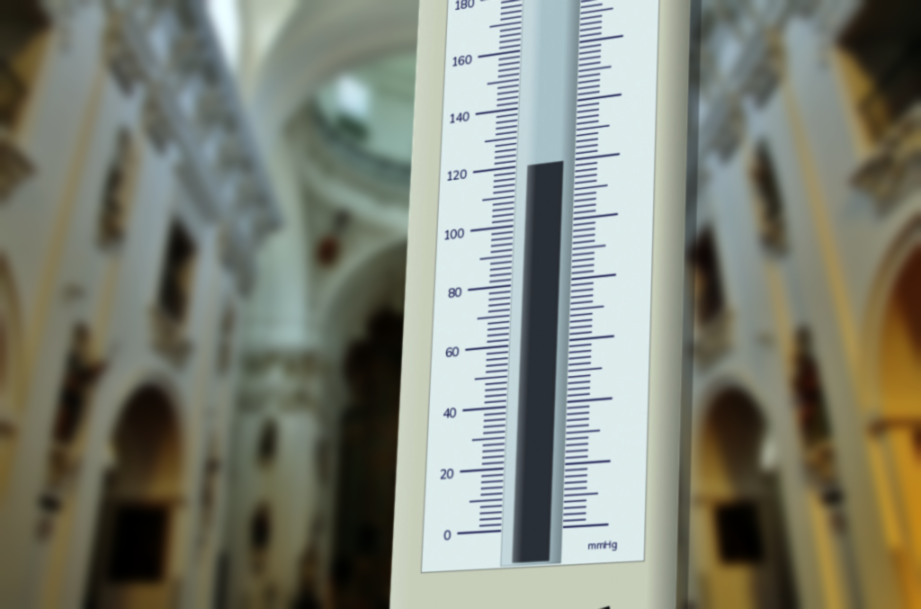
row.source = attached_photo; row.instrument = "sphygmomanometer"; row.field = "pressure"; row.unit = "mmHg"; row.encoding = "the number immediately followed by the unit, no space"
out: 120mmHg
